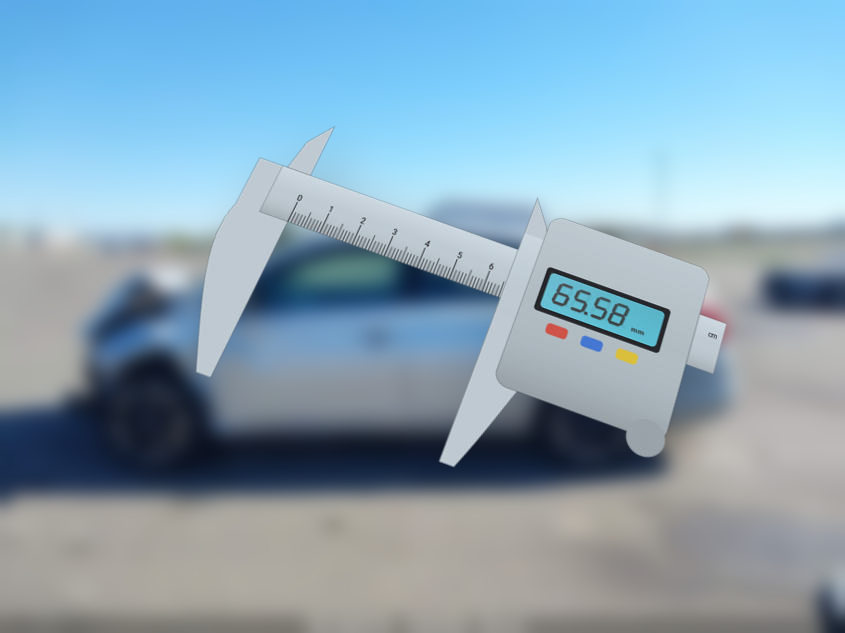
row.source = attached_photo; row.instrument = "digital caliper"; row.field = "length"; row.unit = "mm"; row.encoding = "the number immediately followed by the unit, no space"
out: 65.58mm
